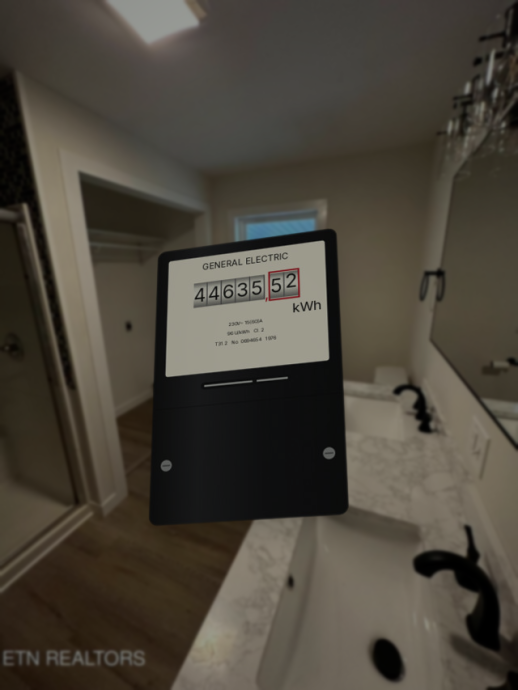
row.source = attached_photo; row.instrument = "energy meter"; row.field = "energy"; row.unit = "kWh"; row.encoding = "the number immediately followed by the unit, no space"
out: 44635.52kWh
